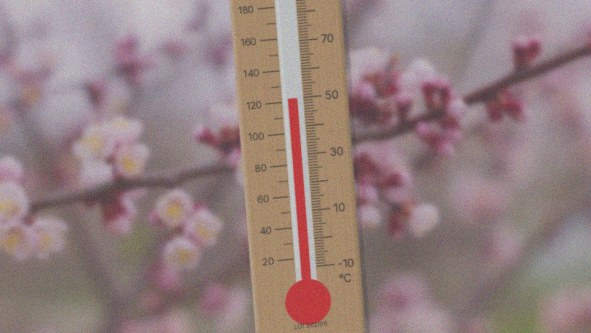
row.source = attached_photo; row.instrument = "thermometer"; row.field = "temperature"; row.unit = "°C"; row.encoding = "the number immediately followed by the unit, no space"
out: 50°C
